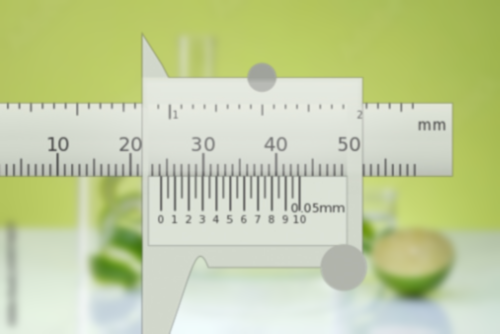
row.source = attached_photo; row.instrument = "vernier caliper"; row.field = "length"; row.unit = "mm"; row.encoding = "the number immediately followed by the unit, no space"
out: 24.2mm
